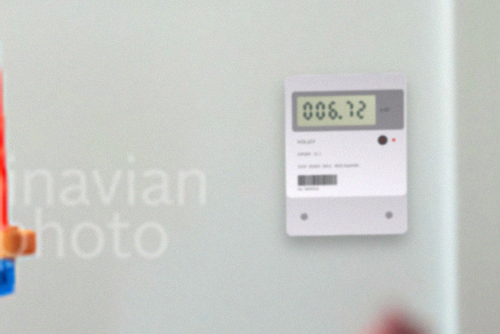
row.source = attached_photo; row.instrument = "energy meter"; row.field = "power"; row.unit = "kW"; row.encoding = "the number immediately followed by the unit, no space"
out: 6.72kW
